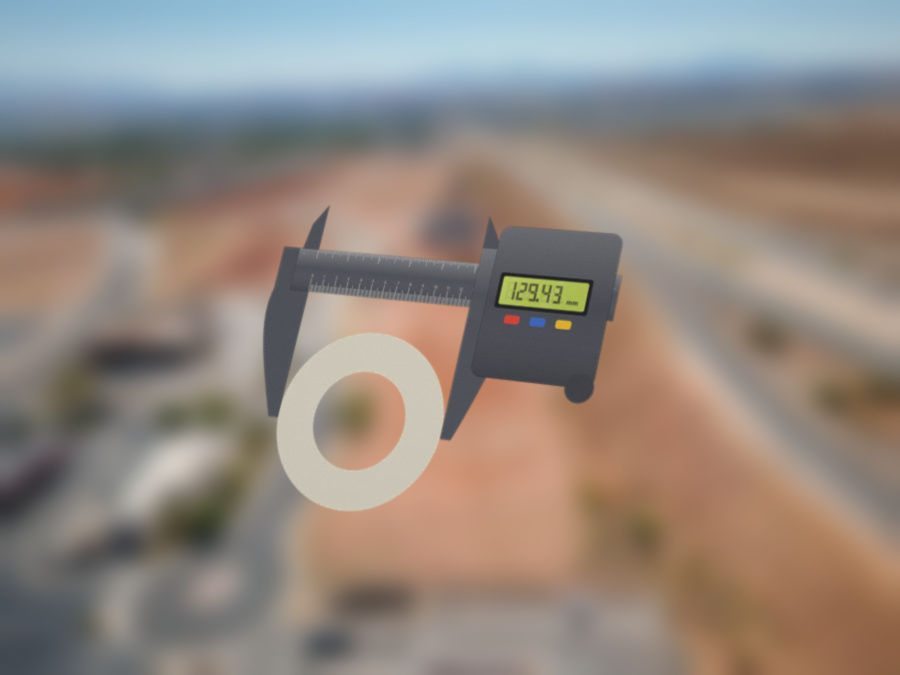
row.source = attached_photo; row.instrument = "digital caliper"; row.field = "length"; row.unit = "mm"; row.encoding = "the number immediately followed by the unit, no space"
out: 129.43mm
